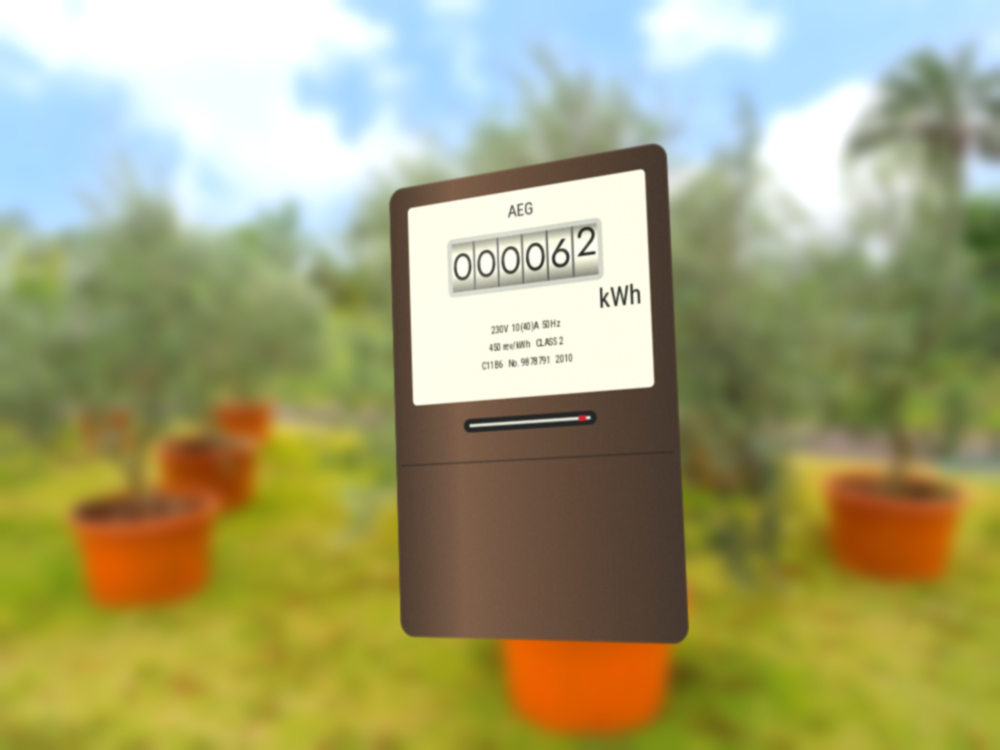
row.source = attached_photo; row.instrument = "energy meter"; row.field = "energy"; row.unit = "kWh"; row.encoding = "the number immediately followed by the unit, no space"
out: 62kWh
